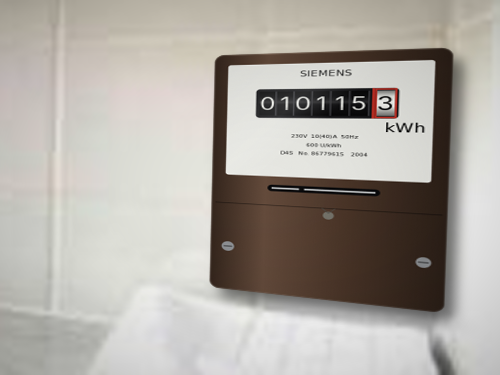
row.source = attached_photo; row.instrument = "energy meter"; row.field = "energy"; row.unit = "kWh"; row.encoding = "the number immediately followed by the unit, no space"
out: 10115.3kWh
